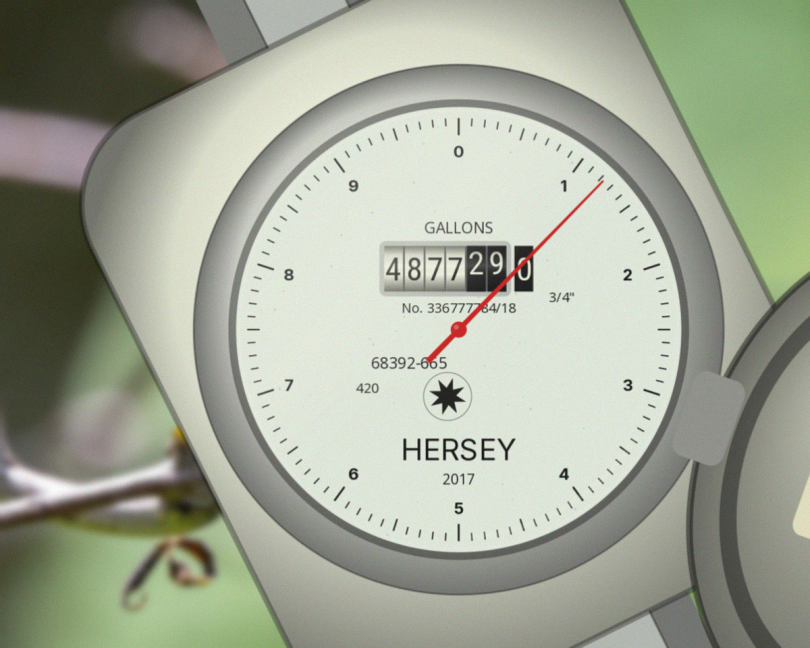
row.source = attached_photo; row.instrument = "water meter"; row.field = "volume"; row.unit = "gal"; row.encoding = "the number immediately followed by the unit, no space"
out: 4877291.2gal
